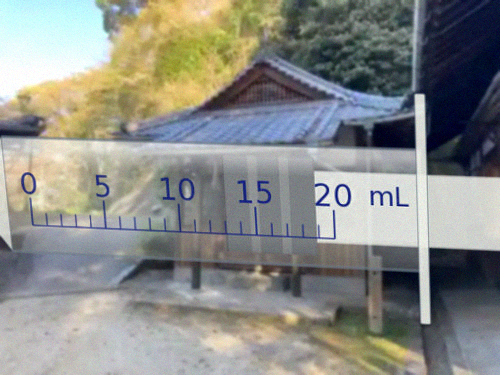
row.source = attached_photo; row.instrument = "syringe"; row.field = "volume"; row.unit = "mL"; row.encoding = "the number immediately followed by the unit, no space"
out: 13mL
